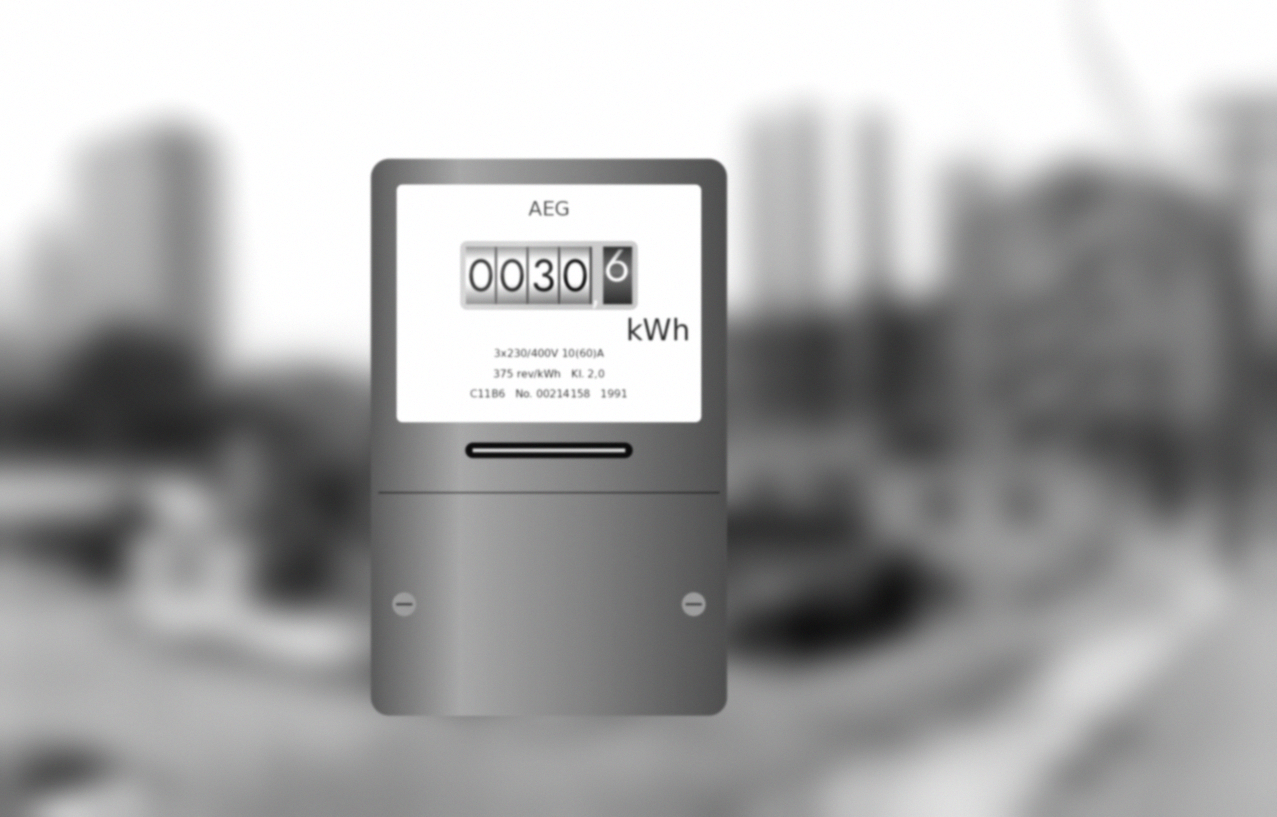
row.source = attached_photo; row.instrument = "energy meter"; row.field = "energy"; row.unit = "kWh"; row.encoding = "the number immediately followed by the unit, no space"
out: 30.6kWh
